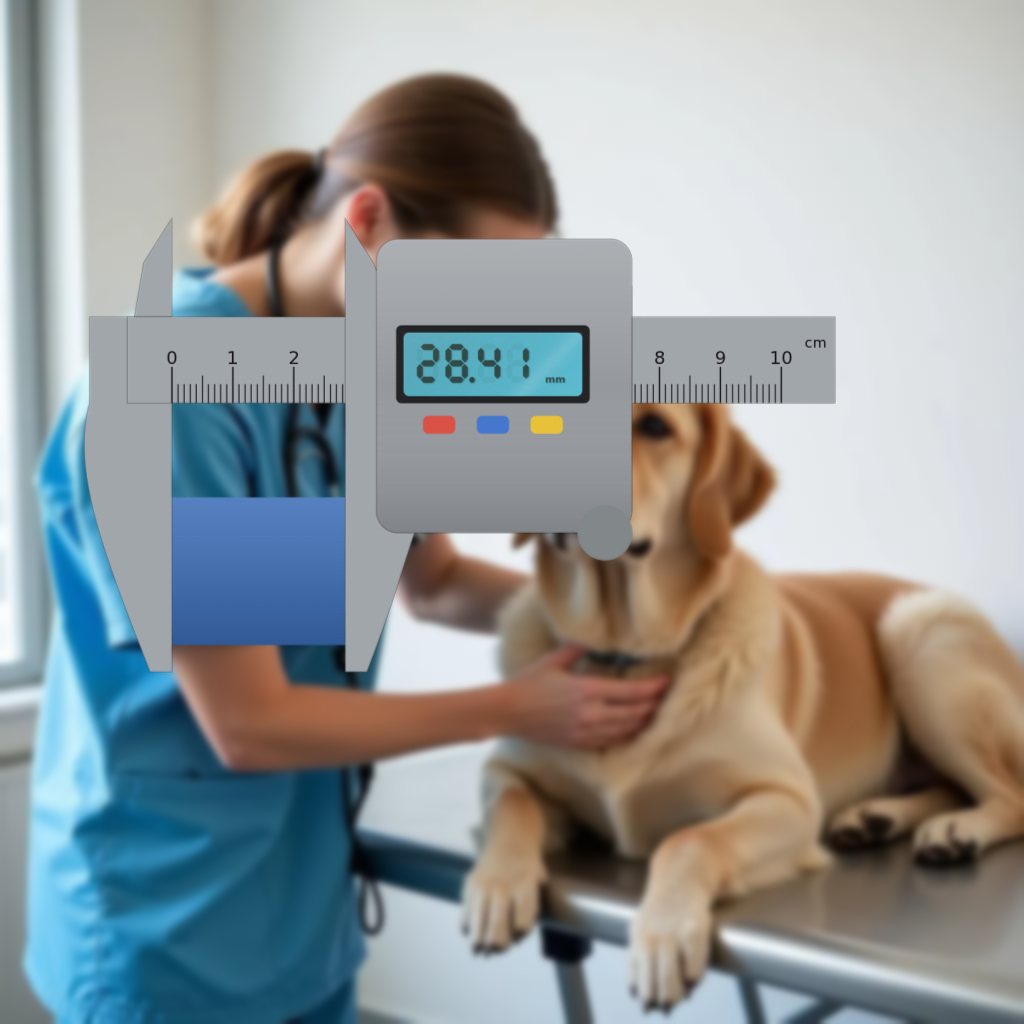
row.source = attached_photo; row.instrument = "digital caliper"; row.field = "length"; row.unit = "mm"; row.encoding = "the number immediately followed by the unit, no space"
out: 28.41mm
